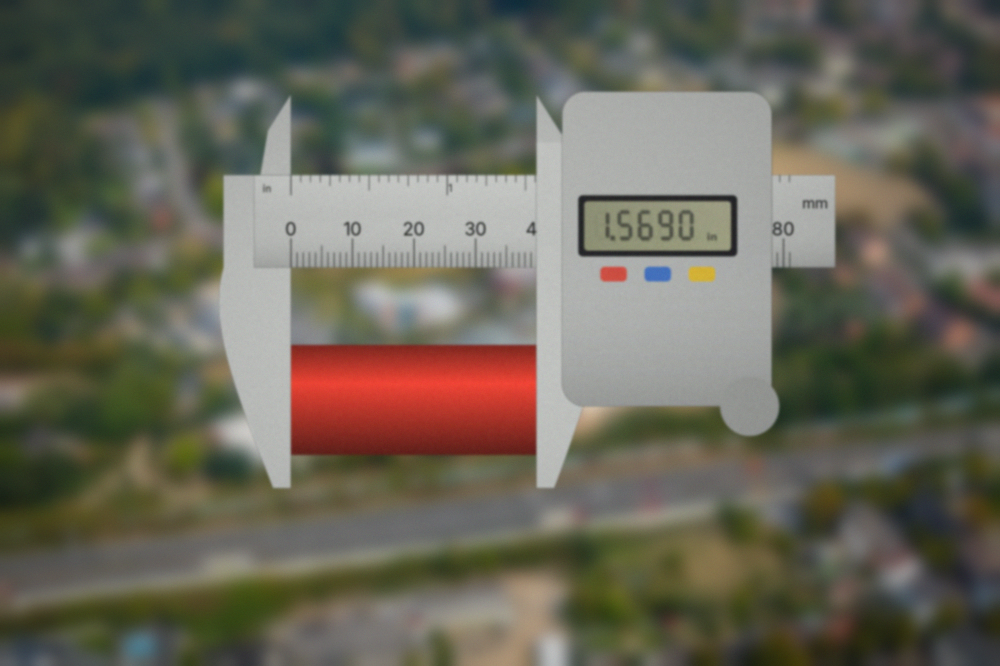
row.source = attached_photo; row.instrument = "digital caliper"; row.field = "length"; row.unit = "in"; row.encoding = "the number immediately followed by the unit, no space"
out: 1.5690in
